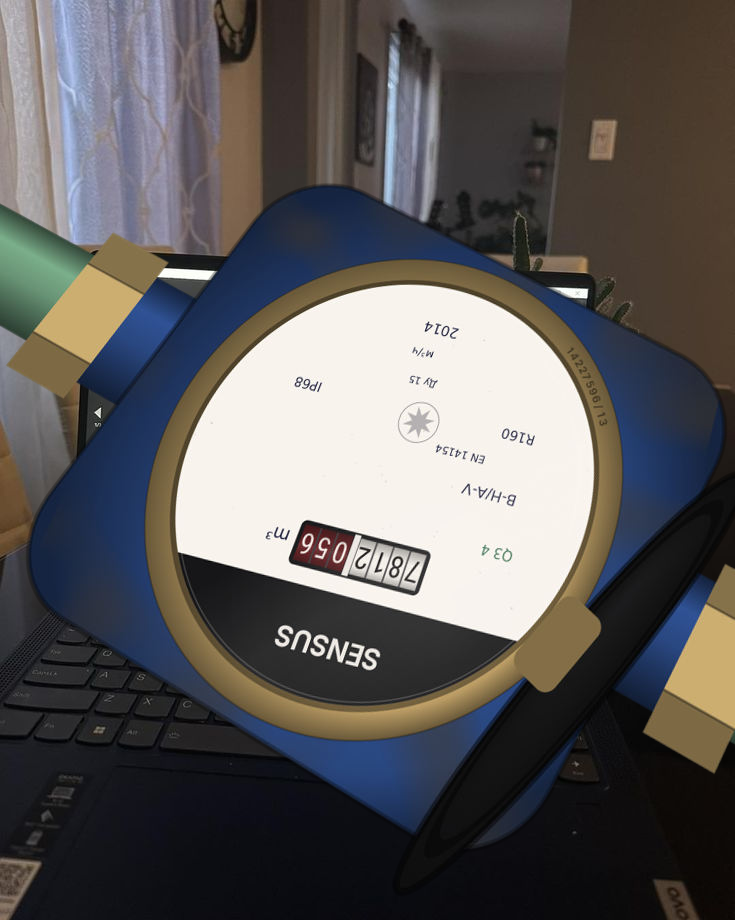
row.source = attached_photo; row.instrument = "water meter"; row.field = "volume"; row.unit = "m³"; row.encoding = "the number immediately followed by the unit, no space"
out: 7812.056m³
